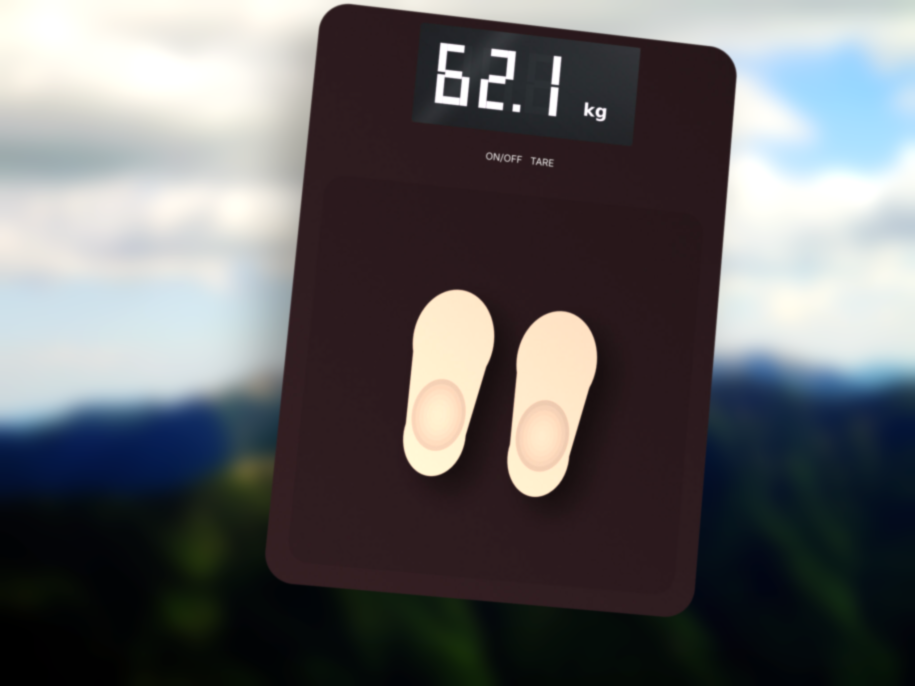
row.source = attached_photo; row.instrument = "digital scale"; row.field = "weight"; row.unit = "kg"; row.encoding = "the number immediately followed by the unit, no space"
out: 62.1kg
